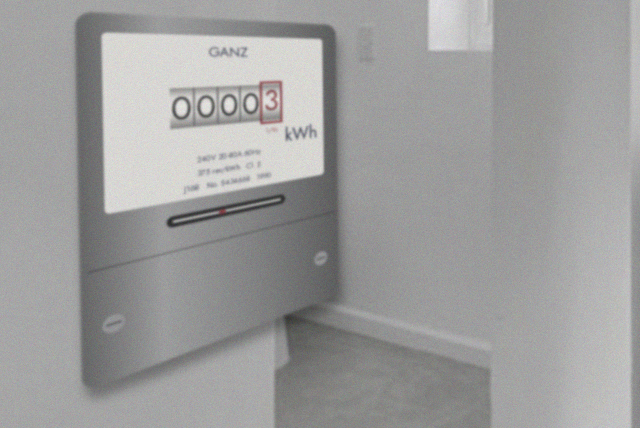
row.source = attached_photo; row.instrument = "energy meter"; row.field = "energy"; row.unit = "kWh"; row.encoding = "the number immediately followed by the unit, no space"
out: 0.3kWh
